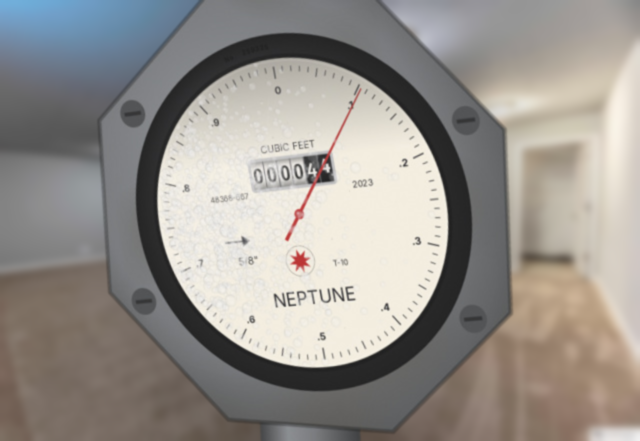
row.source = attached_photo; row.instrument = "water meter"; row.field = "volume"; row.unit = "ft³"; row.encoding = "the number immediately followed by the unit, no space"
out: 44.10ft³
